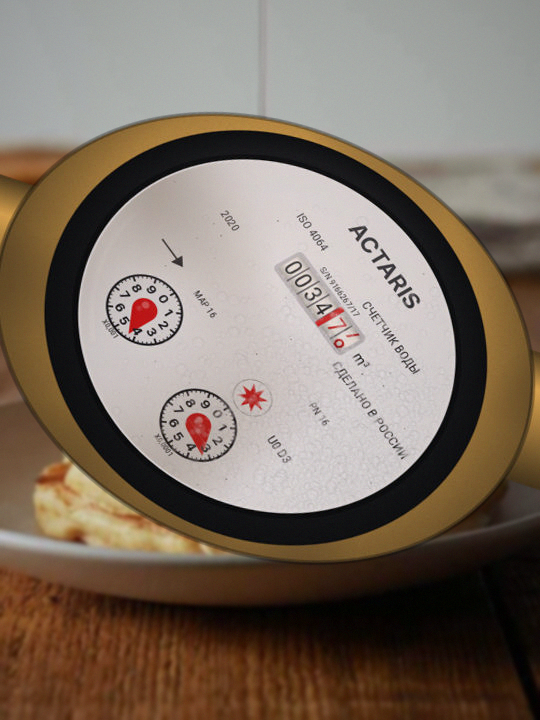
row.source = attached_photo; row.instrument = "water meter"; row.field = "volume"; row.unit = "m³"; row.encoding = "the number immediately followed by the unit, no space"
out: 34.7743m³
